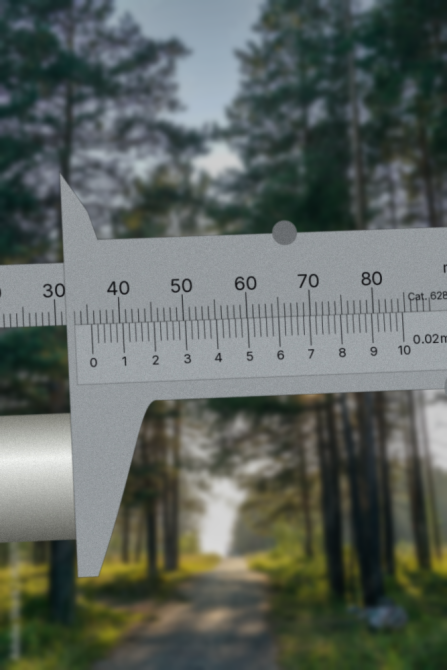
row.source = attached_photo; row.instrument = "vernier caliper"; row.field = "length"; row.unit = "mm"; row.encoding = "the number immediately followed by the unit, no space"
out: 35.6mm
